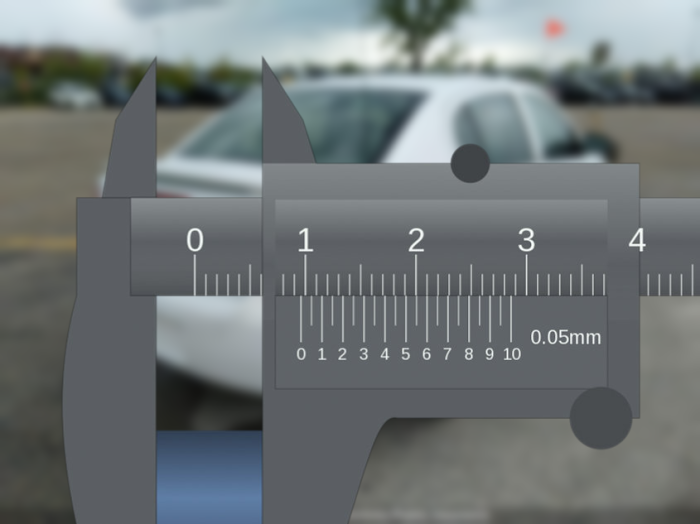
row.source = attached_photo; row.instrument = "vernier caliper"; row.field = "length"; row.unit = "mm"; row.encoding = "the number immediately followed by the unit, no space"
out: 9.6mm
